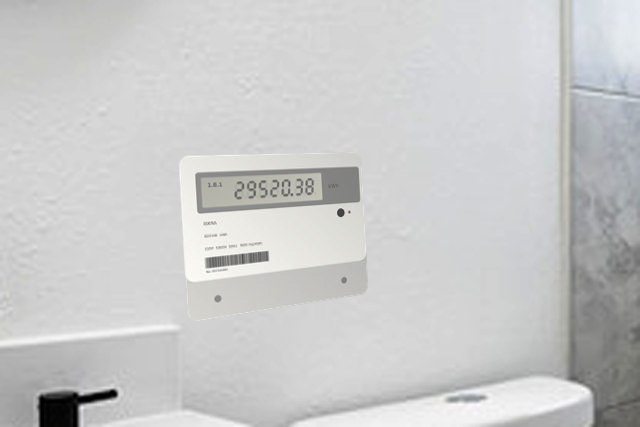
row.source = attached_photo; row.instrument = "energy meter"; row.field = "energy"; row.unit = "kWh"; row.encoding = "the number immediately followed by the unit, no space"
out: 29520.38kWh
